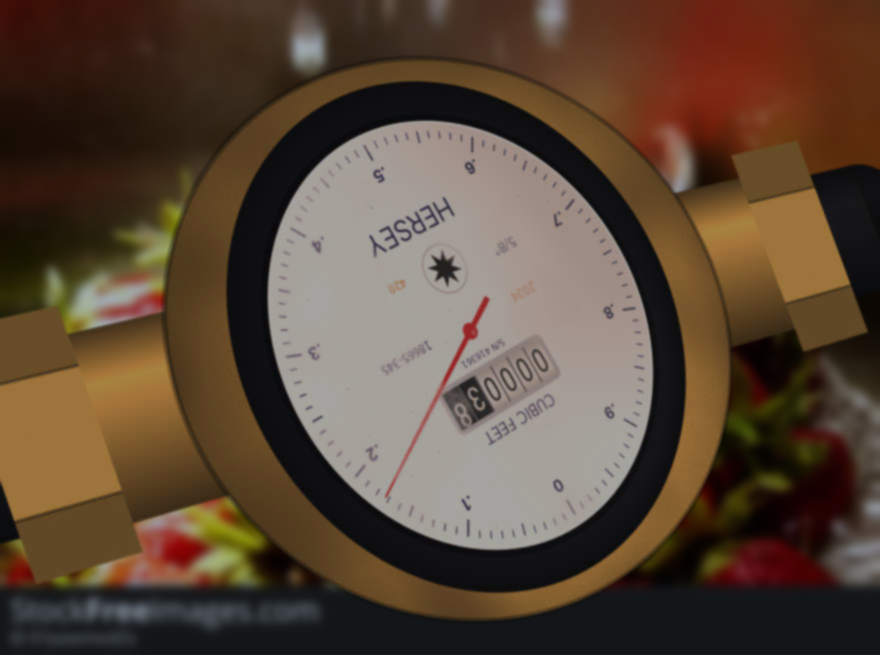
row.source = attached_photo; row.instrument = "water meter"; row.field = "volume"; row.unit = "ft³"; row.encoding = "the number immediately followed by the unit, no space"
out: 38.17ft³
